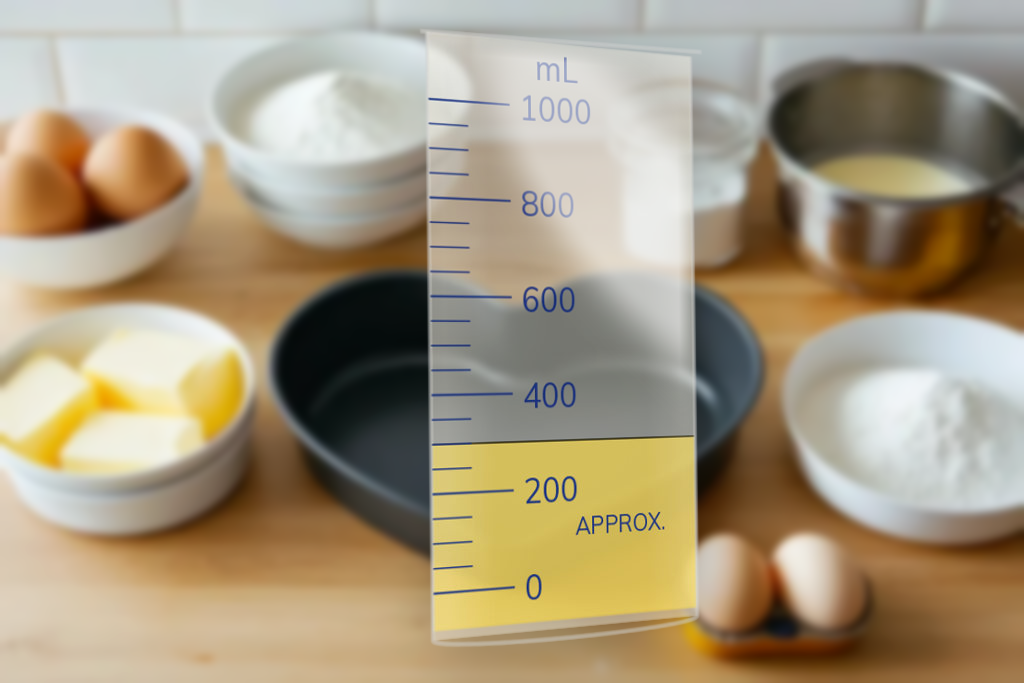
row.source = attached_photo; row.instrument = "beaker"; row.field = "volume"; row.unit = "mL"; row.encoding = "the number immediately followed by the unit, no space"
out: 300mL
